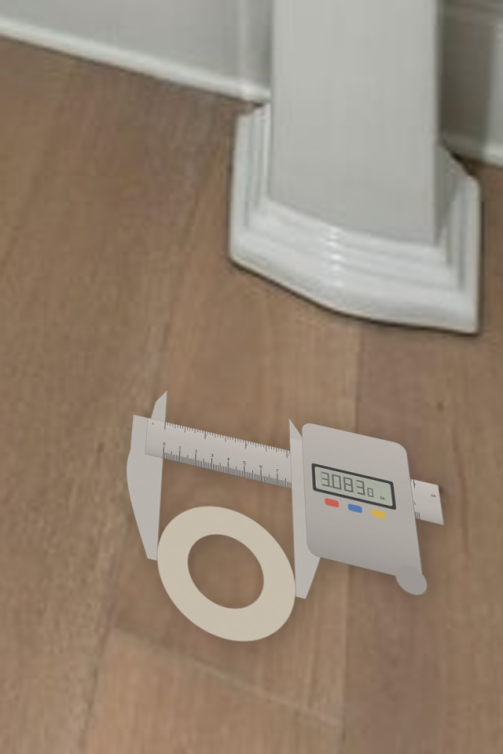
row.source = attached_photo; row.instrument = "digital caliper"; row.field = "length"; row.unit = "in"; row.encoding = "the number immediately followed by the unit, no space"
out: 3.0830in
